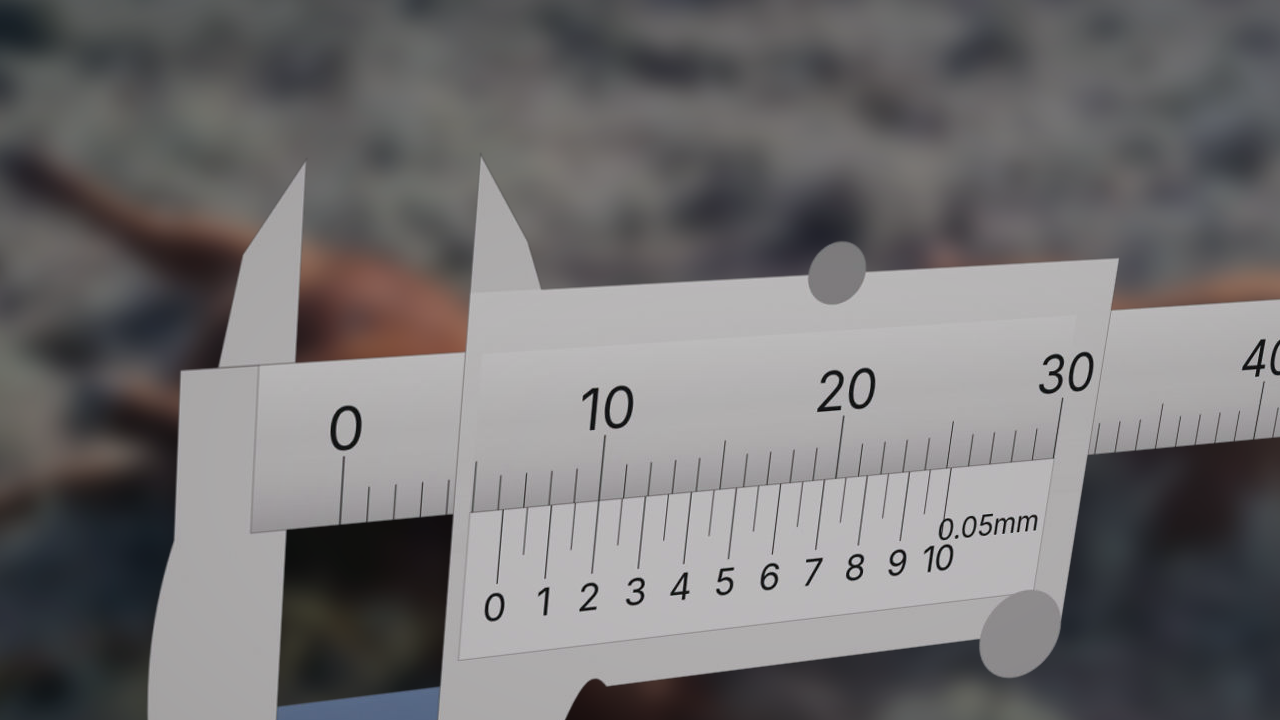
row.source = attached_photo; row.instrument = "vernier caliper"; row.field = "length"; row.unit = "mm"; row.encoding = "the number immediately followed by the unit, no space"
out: 6.2mm
